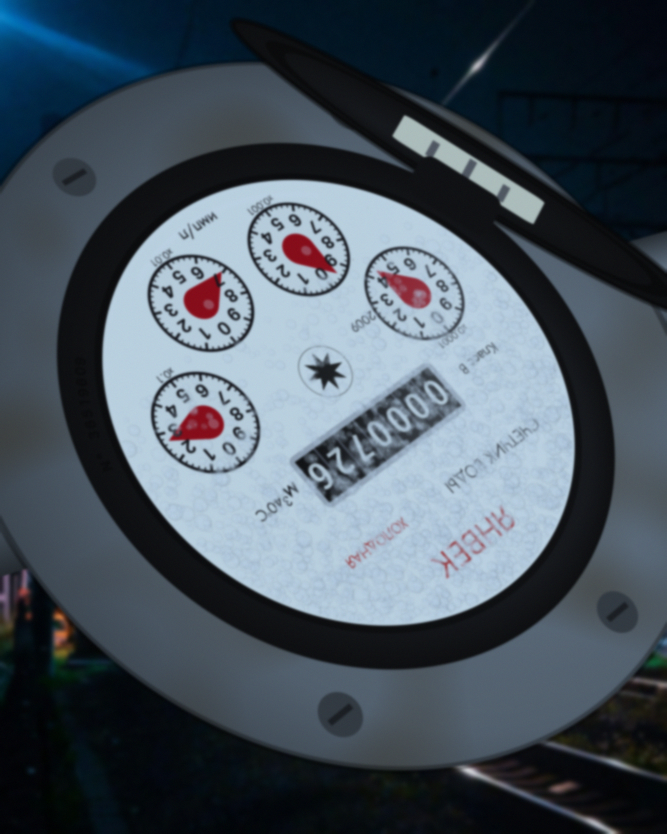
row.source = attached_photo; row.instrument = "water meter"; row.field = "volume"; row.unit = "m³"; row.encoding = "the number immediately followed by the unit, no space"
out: 726.2694m³
